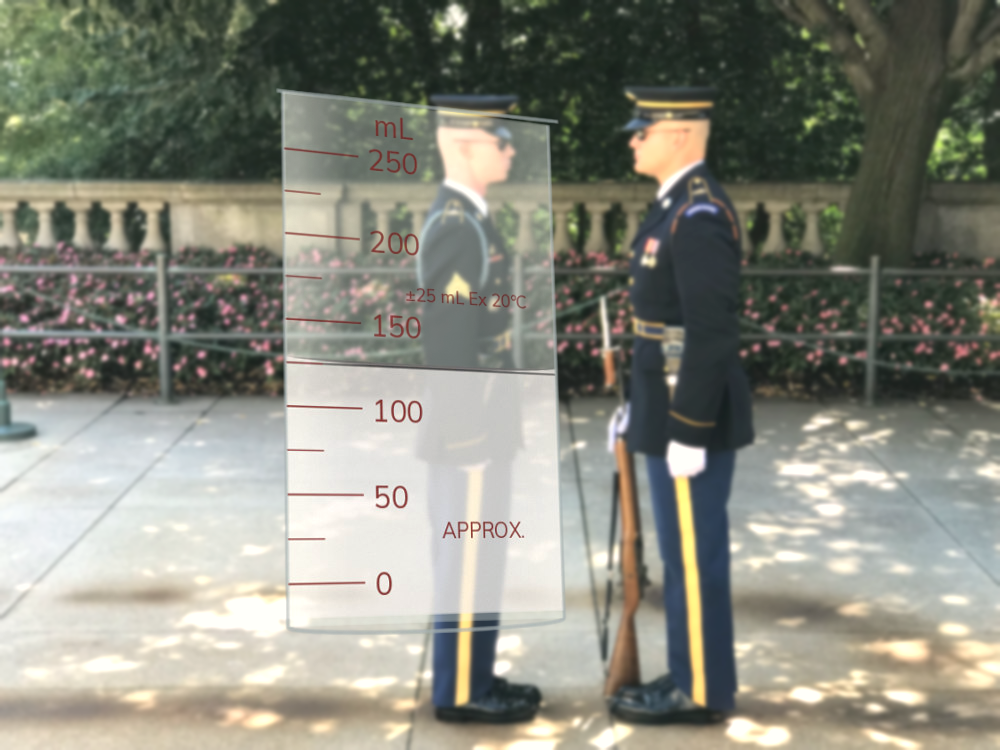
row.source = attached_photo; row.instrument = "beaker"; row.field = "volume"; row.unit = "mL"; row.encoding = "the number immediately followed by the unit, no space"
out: 125mL
